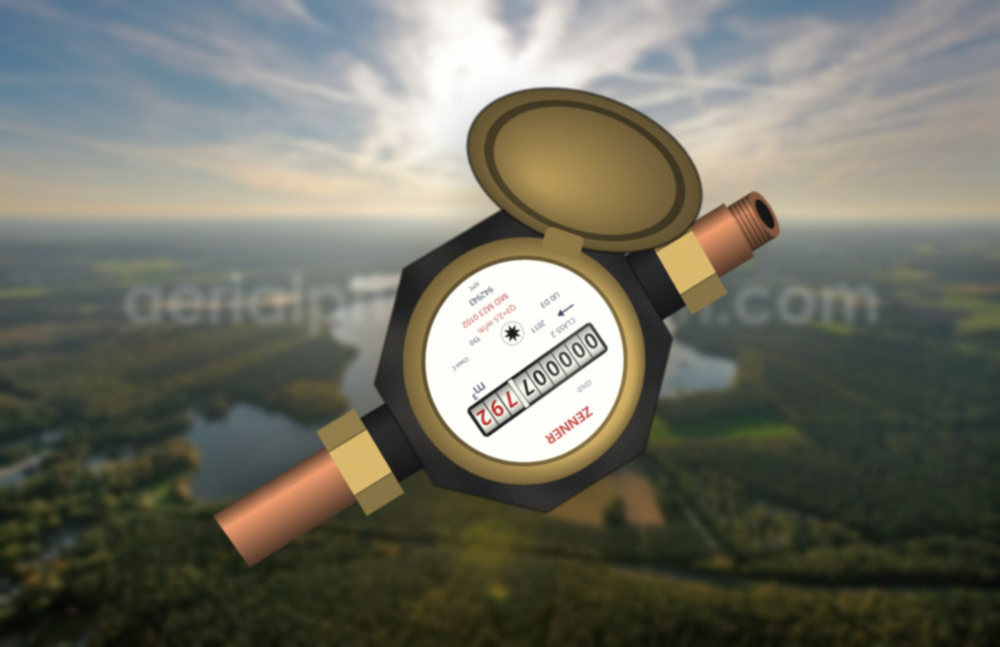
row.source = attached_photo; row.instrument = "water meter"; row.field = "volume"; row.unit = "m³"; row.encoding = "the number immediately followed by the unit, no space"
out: 7.792m³
